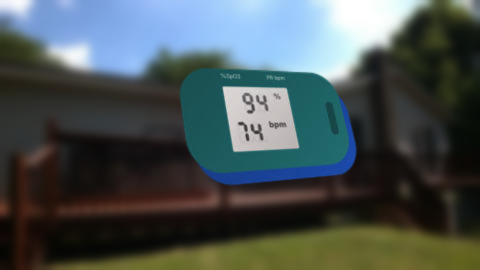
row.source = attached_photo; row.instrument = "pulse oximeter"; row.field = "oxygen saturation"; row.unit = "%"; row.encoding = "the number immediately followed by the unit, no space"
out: 94%
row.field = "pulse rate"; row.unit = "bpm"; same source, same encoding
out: 74bpm
